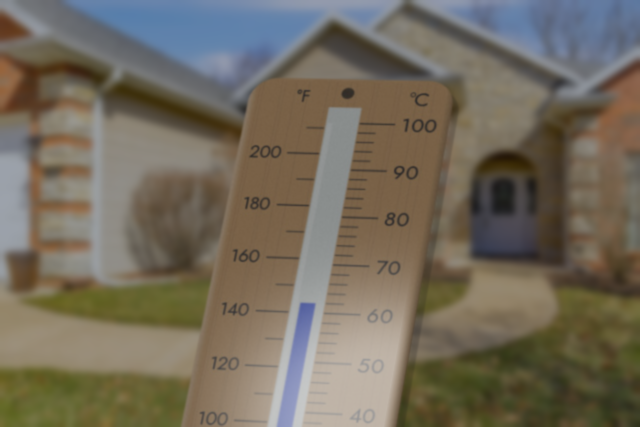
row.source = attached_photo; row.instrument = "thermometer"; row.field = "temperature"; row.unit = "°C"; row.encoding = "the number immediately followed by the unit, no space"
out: 62°C
